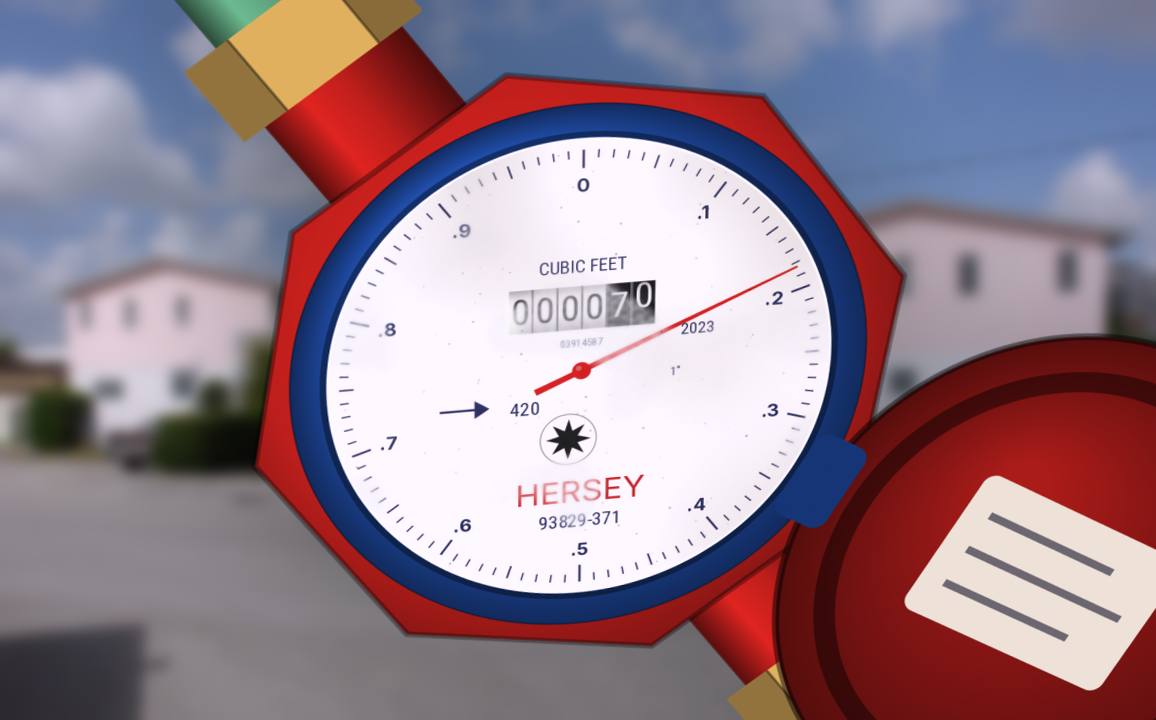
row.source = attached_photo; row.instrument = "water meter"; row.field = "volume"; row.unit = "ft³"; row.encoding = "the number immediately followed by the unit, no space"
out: 70.18ft³
